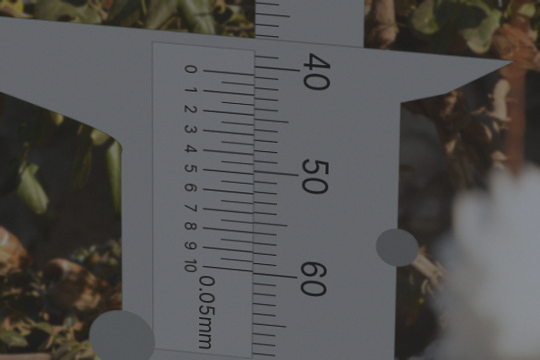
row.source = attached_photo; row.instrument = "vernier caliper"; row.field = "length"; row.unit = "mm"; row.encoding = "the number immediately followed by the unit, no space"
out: 40.8mm
